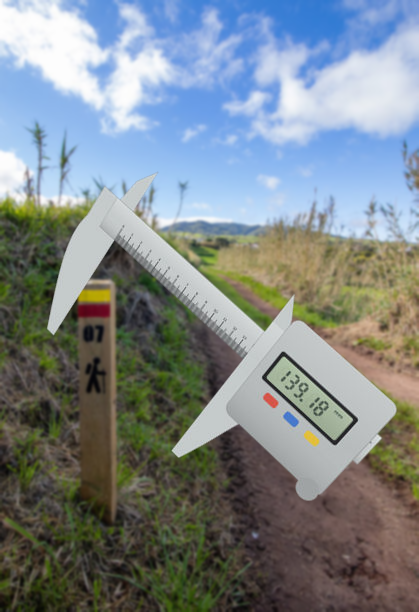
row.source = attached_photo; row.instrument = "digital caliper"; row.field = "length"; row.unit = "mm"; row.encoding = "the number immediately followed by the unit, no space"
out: 139.18mm
